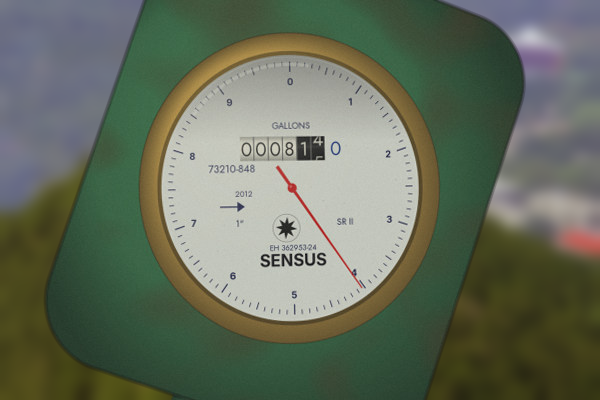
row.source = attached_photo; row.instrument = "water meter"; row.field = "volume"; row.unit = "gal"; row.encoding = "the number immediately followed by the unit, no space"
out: 8144.0gal
